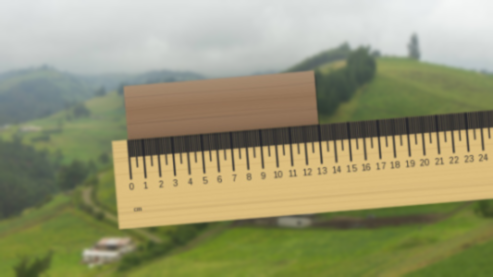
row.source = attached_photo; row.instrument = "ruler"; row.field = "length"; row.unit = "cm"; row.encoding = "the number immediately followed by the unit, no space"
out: 13cm
